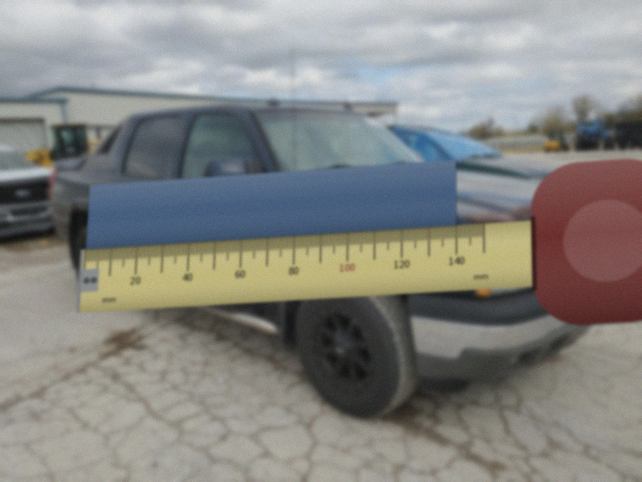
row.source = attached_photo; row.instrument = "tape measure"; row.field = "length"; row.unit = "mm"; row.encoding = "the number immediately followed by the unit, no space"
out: 140mm
